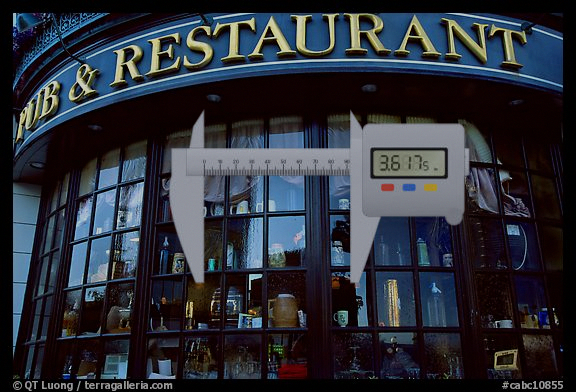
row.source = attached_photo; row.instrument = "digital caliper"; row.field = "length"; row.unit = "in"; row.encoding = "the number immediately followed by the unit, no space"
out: 3.6175in
